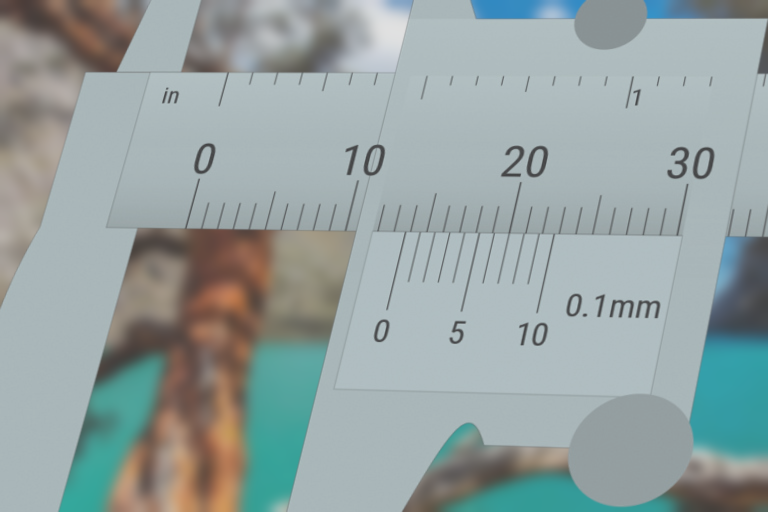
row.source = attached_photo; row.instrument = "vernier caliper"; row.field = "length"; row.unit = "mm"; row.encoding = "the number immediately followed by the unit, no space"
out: 13.7mm
